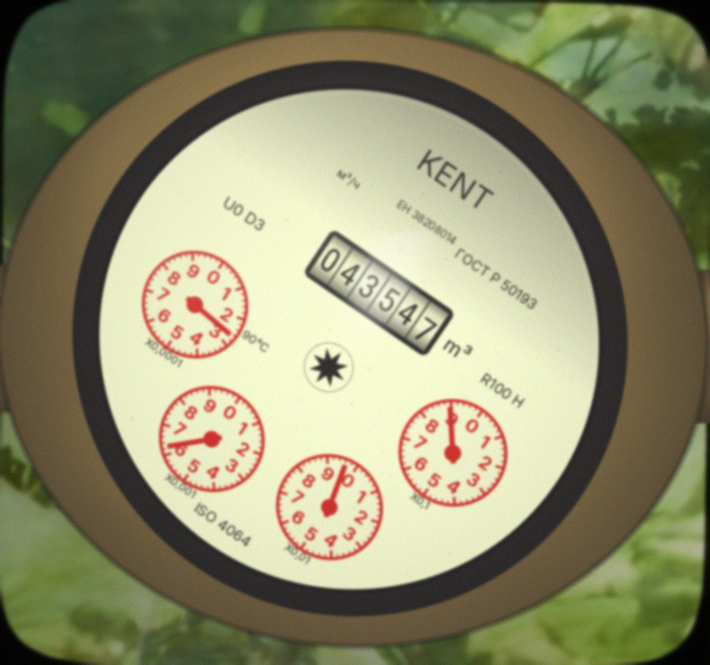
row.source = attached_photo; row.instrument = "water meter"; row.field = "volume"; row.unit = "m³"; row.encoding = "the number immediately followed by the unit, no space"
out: 43546.8962m³
